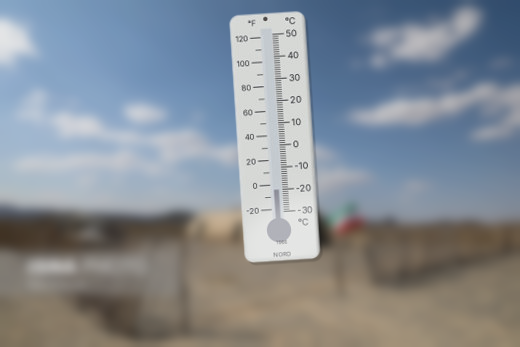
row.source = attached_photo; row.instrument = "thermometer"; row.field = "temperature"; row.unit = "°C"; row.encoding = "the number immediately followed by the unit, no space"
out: -20°C
